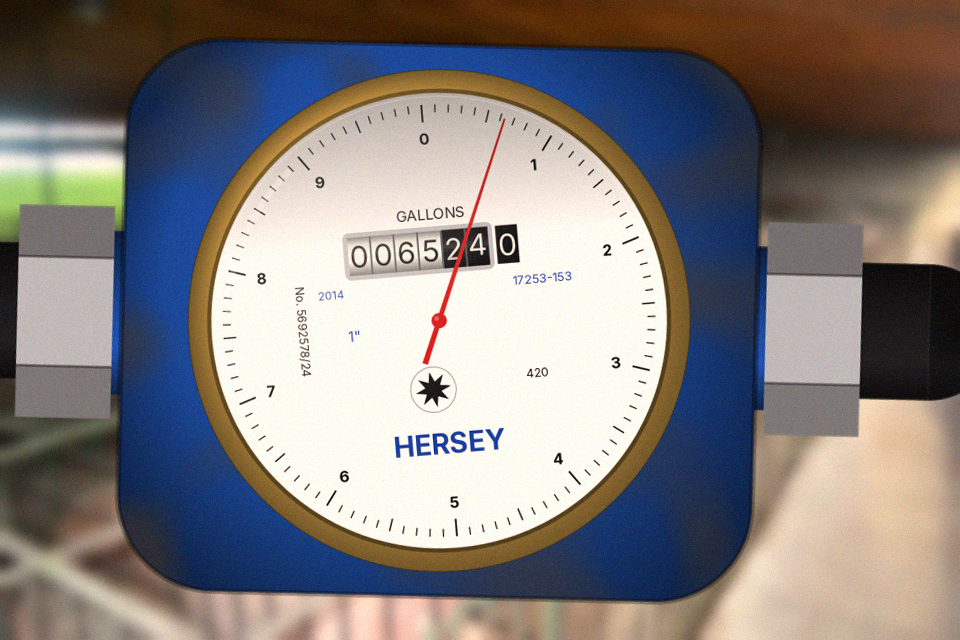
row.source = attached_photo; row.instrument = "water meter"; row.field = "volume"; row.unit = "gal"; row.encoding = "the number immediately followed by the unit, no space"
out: 65240.6gal
